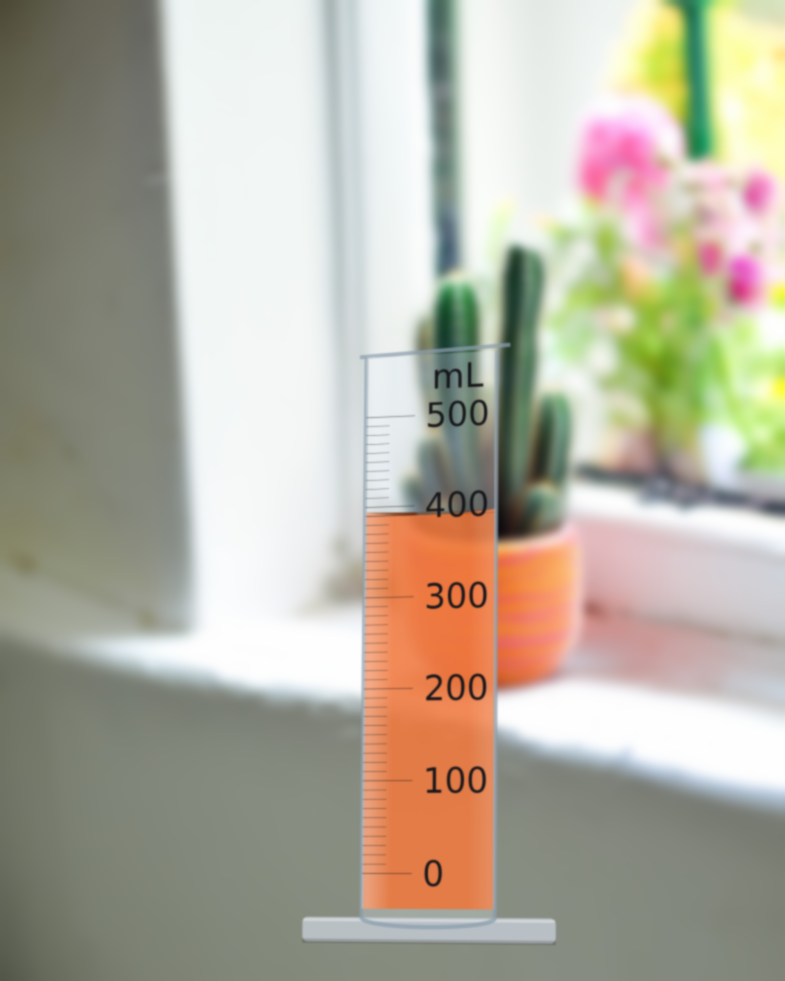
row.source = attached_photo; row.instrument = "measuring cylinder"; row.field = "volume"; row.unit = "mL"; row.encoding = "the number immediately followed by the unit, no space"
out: 390mL
